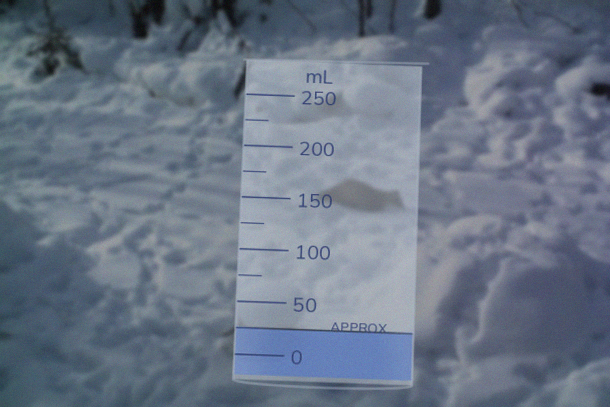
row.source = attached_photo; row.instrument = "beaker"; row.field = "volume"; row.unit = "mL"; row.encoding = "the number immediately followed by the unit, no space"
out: 25mL
